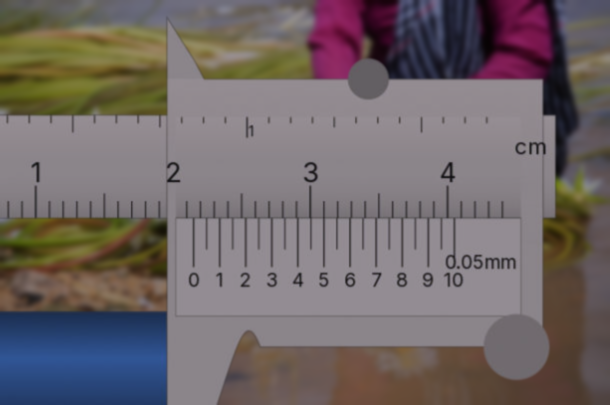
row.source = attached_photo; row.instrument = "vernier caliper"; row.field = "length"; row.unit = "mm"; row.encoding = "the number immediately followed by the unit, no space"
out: 21.5mm
